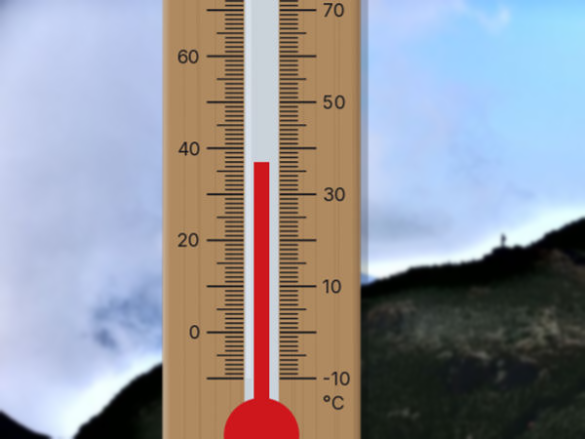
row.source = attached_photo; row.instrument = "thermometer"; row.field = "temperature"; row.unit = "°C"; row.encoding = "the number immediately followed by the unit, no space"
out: 37°C
